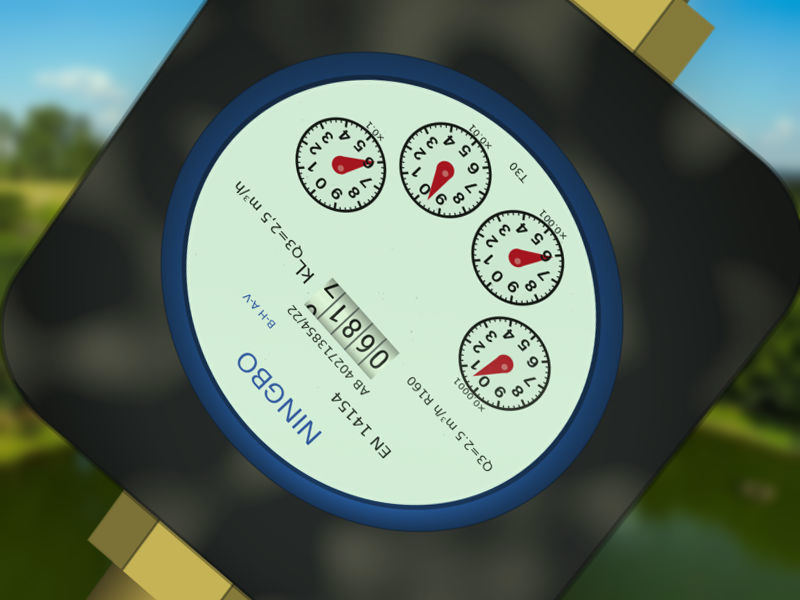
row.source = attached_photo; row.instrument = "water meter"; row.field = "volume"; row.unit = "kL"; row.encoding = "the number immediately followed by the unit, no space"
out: 6816.5960kL
